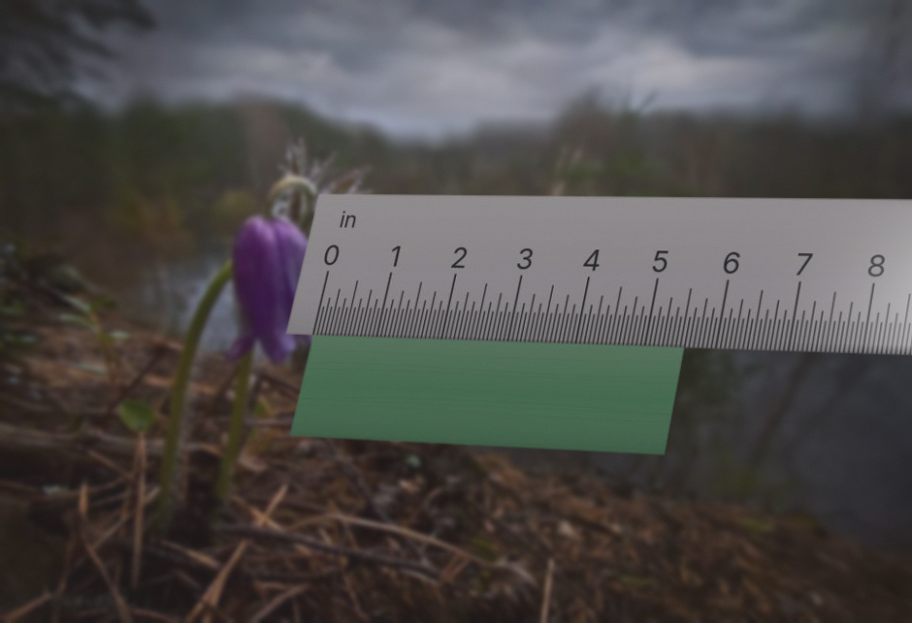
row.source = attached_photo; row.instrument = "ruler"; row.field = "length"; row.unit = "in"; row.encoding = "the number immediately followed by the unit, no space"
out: 5.5625in
